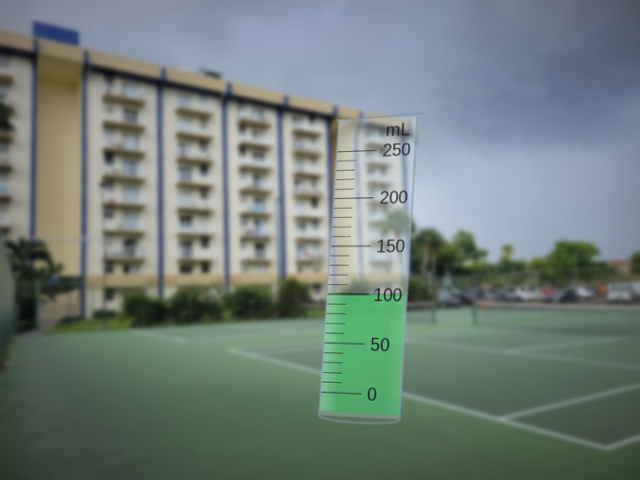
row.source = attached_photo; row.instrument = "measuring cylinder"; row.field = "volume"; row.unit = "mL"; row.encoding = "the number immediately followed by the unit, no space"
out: 100mL
